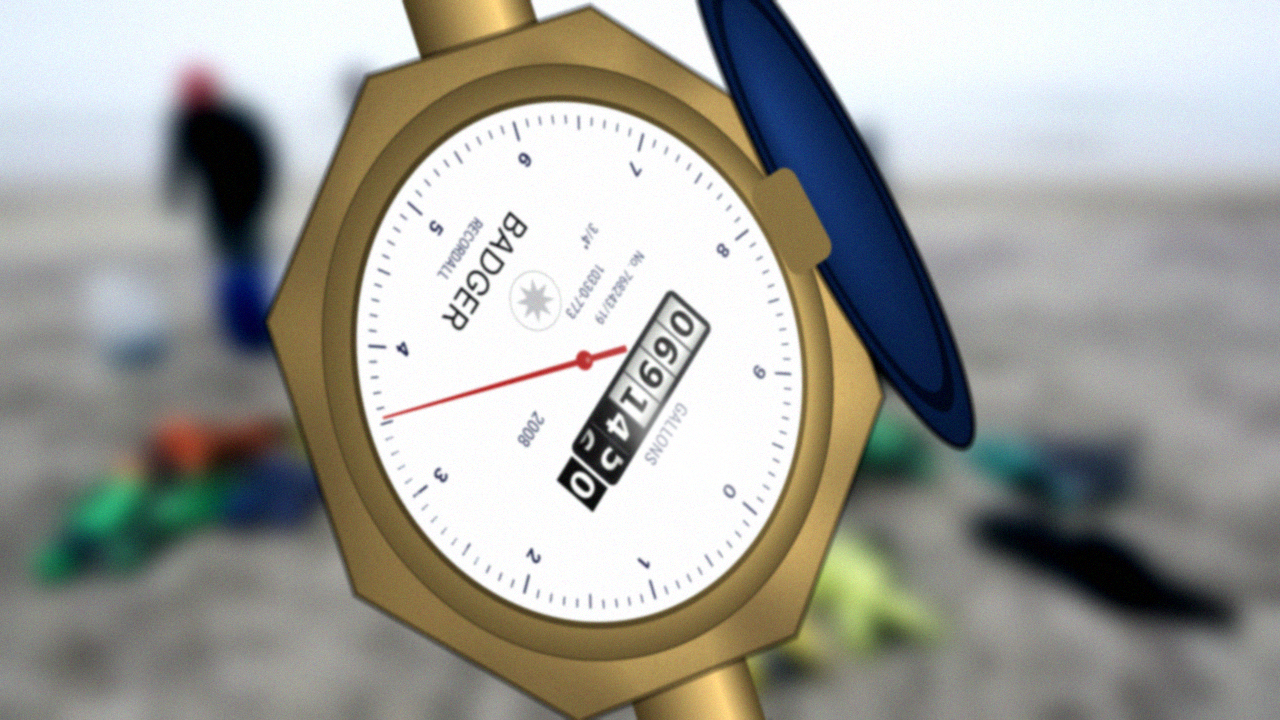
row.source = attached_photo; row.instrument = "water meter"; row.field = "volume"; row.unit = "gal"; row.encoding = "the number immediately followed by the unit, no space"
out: 691453.5gal
